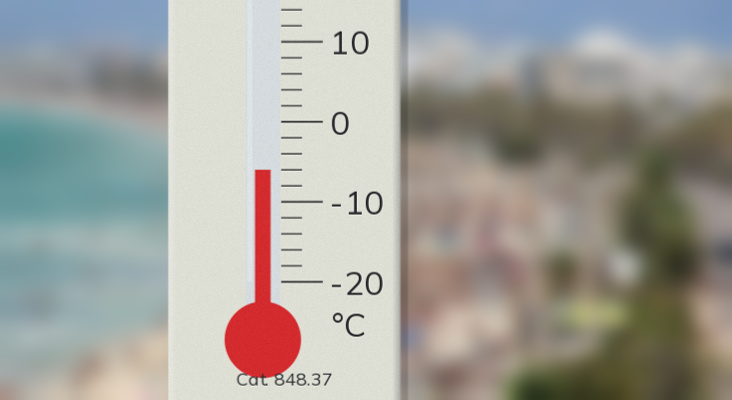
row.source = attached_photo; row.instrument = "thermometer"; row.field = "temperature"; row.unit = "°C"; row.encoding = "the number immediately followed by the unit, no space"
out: -6°C
